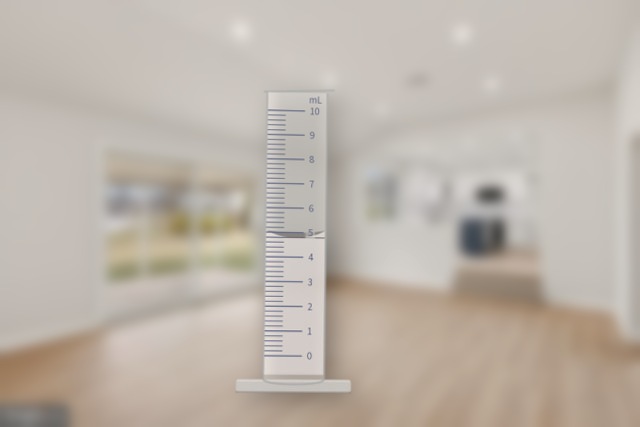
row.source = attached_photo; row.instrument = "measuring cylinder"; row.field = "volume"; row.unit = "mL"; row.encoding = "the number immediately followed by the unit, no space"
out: 4.8mL
